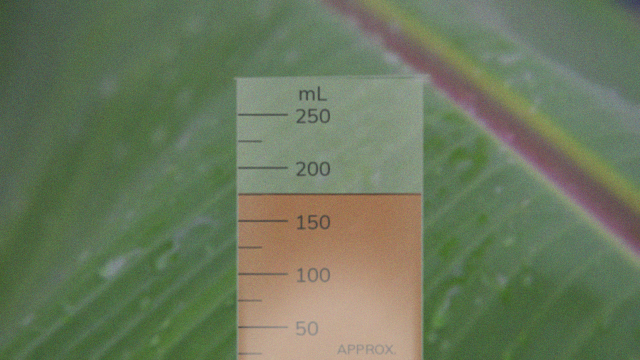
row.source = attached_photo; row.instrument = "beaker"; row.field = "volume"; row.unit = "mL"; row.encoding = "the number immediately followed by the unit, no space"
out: 175mL
